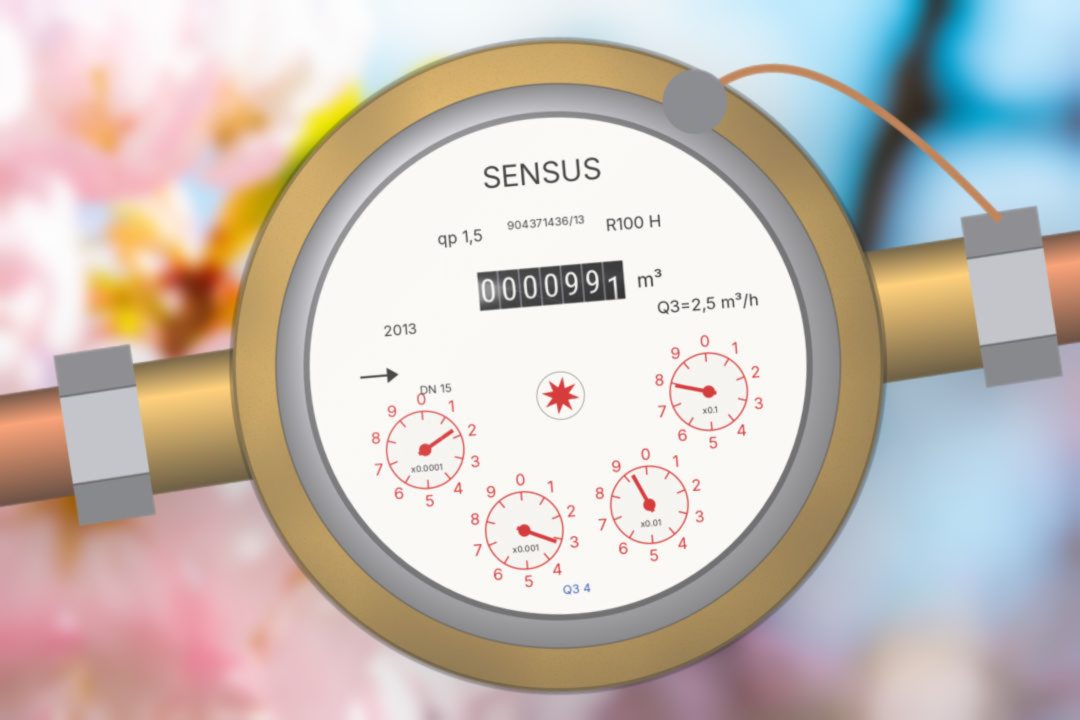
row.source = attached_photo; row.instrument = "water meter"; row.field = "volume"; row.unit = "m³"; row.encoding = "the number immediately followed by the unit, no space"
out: 990.7931m³
